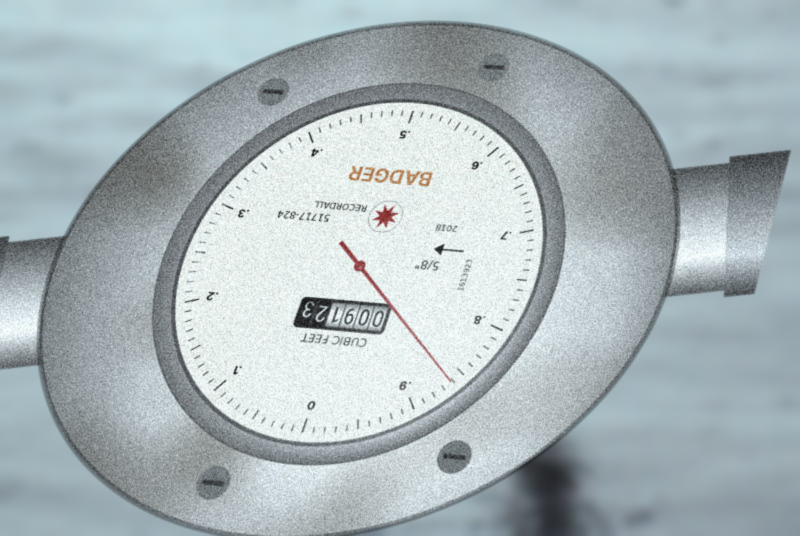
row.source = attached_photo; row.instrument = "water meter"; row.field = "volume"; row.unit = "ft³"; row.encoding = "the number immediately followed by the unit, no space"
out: 9122.86ft³
